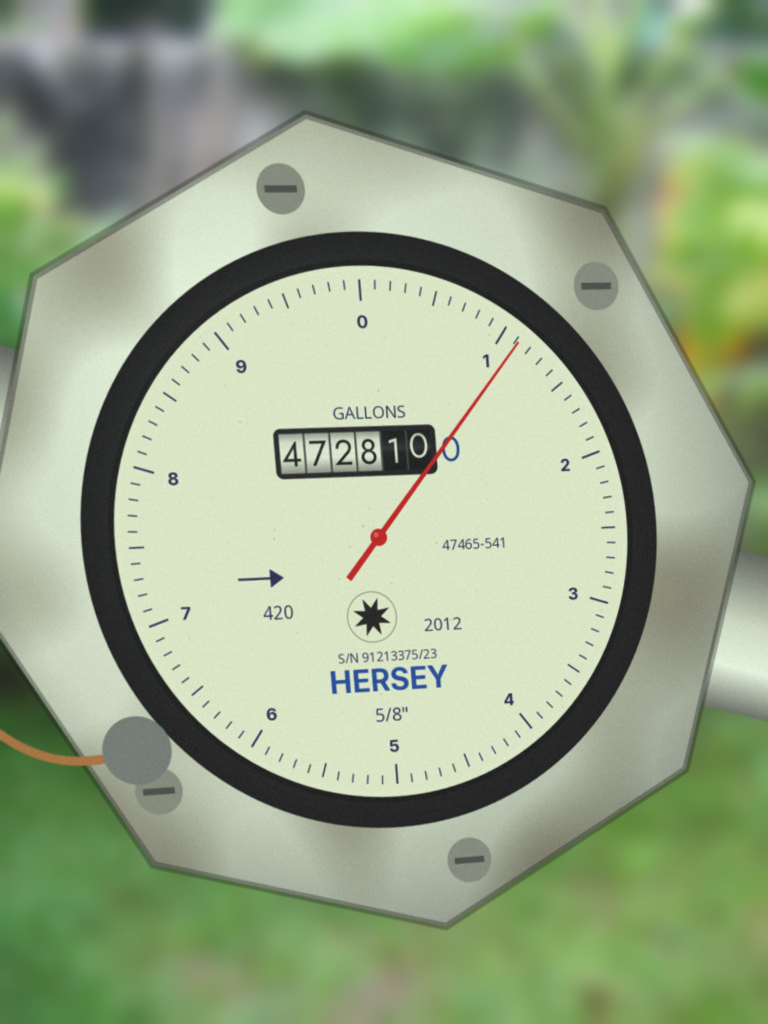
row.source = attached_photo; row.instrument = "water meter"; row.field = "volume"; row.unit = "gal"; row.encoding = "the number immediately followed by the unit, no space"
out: 4728101.1gal
